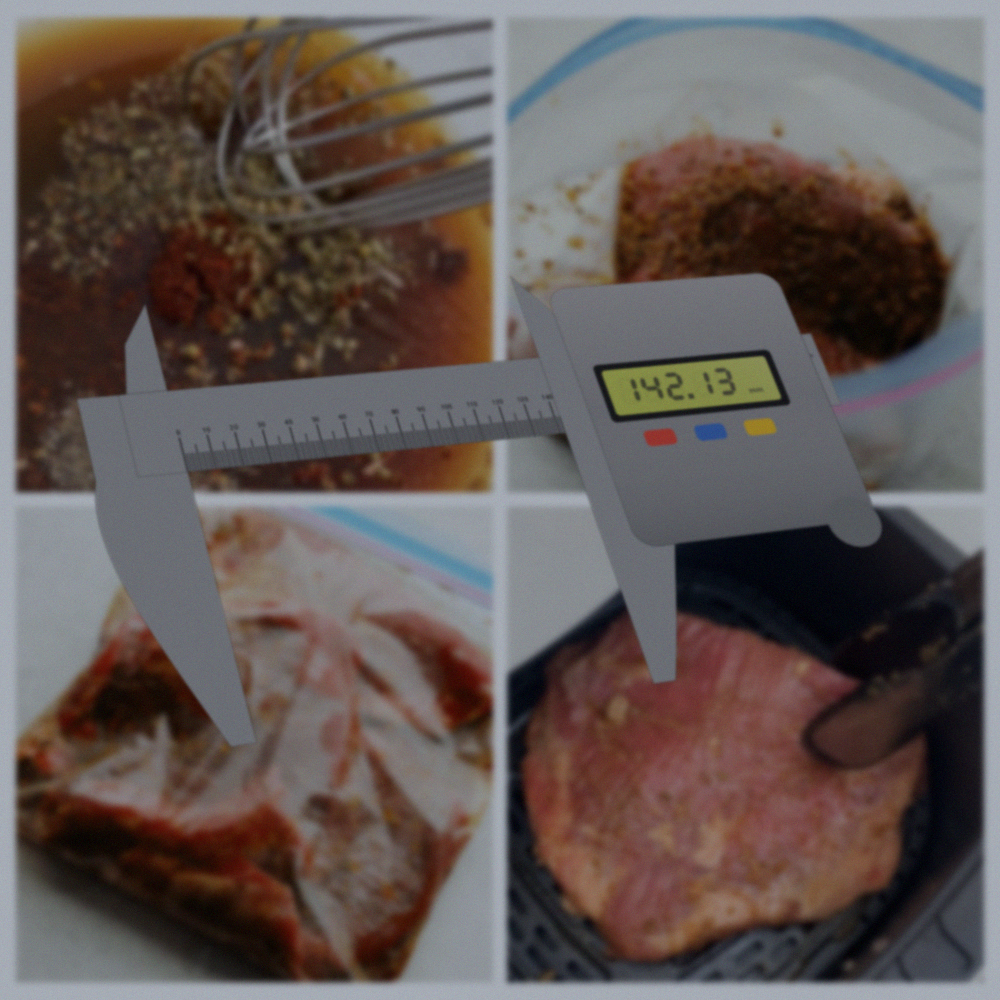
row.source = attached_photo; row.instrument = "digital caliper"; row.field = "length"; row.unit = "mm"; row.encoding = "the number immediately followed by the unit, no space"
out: 142.13mm
